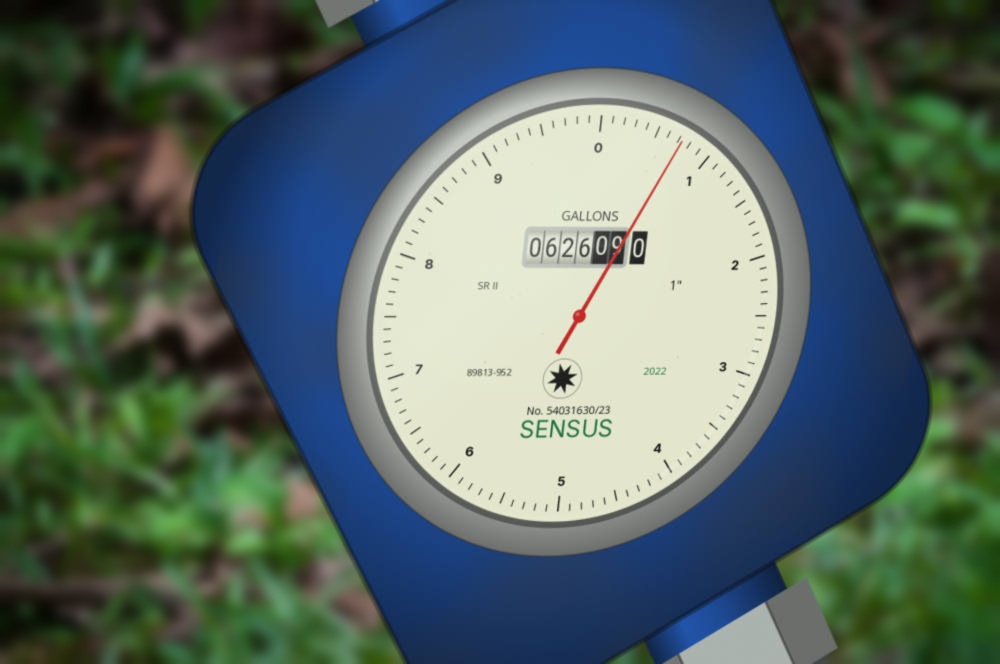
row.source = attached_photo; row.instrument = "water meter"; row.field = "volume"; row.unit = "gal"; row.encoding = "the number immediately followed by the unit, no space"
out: 626090.7gal
